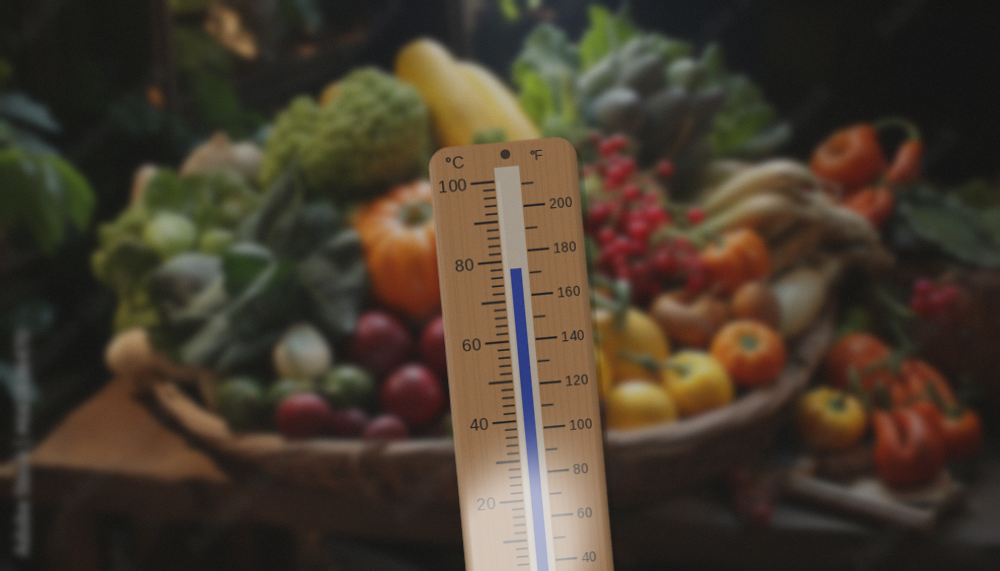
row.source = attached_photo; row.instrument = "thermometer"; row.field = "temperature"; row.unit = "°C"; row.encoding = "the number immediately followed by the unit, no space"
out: 78°C
